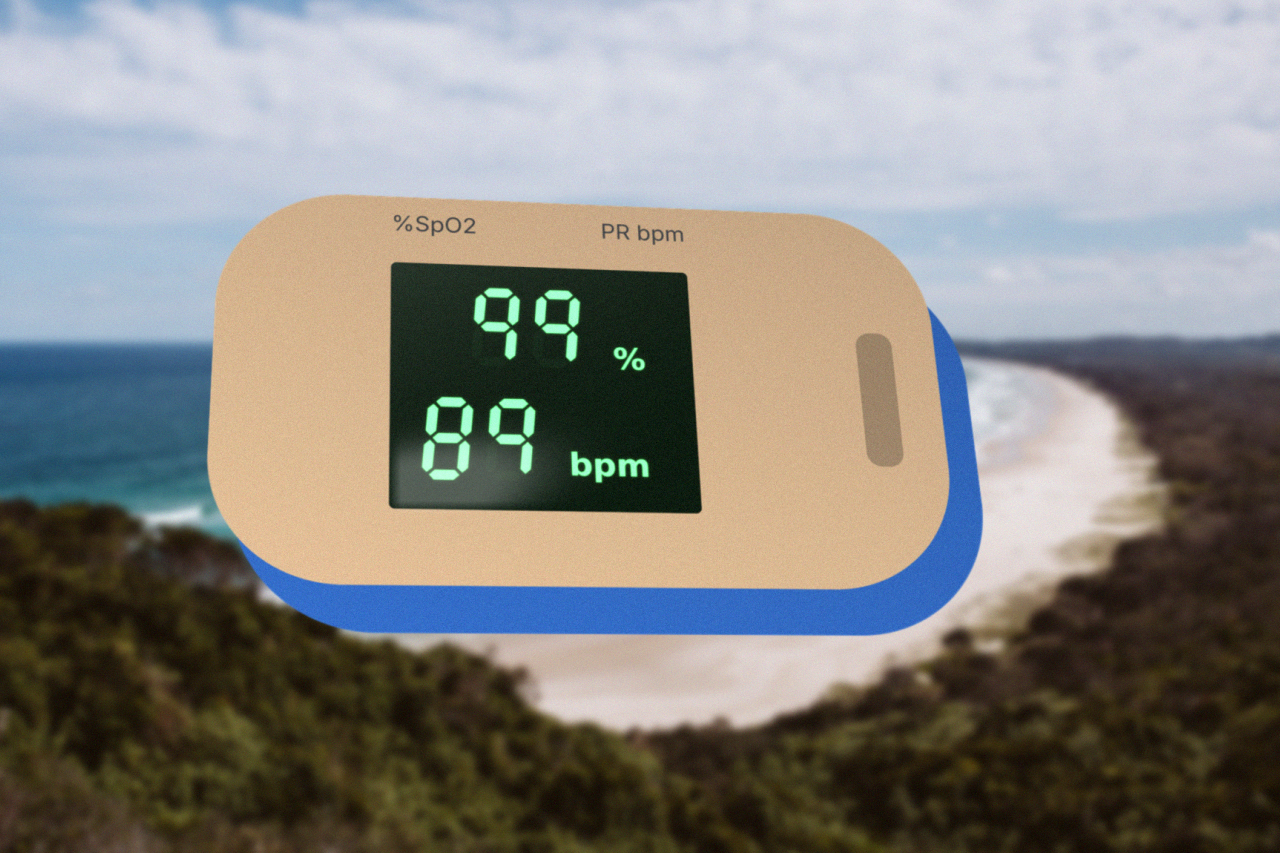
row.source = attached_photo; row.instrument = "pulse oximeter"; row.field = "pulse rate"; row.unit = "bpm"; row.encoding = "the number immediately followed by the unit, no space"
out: 89bpm
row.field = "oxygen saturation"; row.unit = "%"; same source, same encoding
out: 99%
